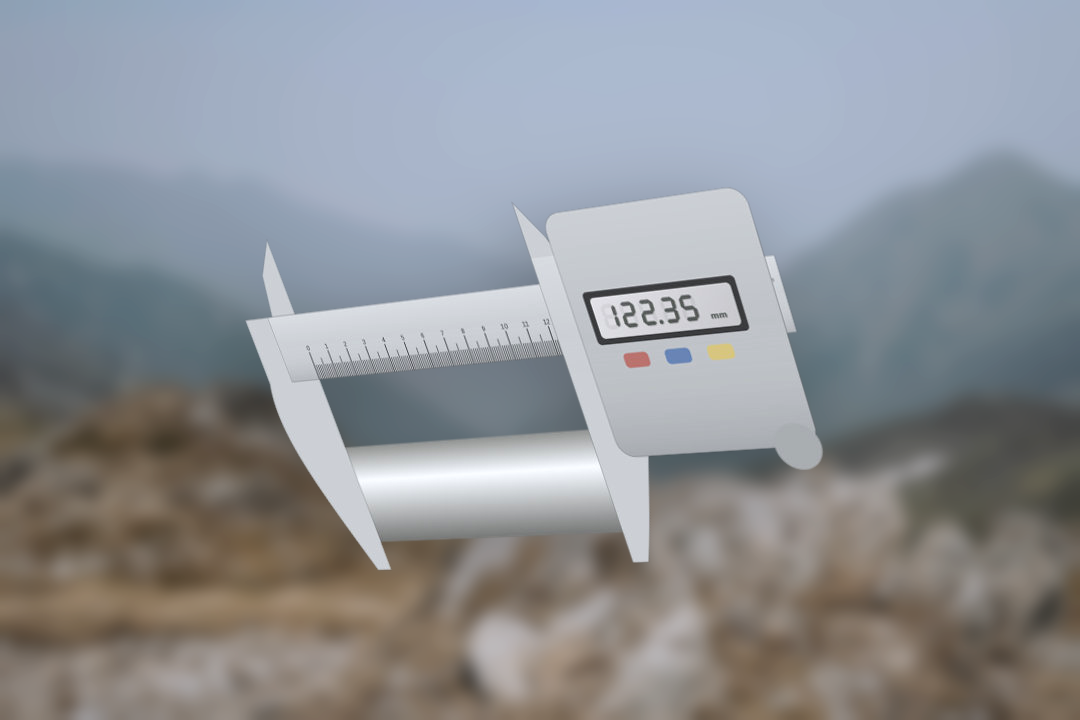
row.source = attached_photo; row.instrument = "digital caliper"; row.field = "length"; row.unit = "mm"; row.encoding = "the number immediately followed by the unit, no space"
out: 122.35mm
